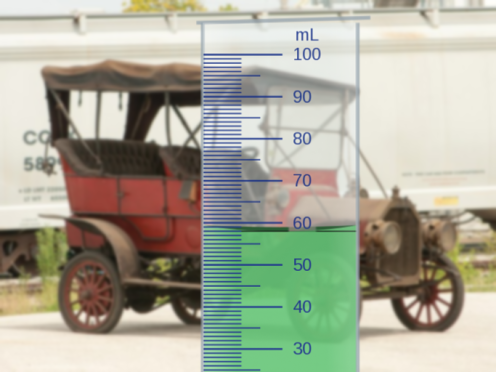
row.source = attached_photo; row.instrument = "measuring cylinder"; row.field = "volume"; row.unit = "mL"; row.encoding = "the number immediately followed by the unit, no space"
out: 58mL
